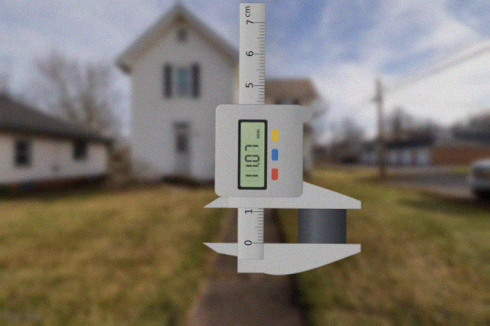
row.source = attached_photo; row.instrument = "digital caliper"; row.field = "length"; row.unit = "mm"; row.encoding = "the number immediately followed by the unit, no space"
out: 11.07mm
